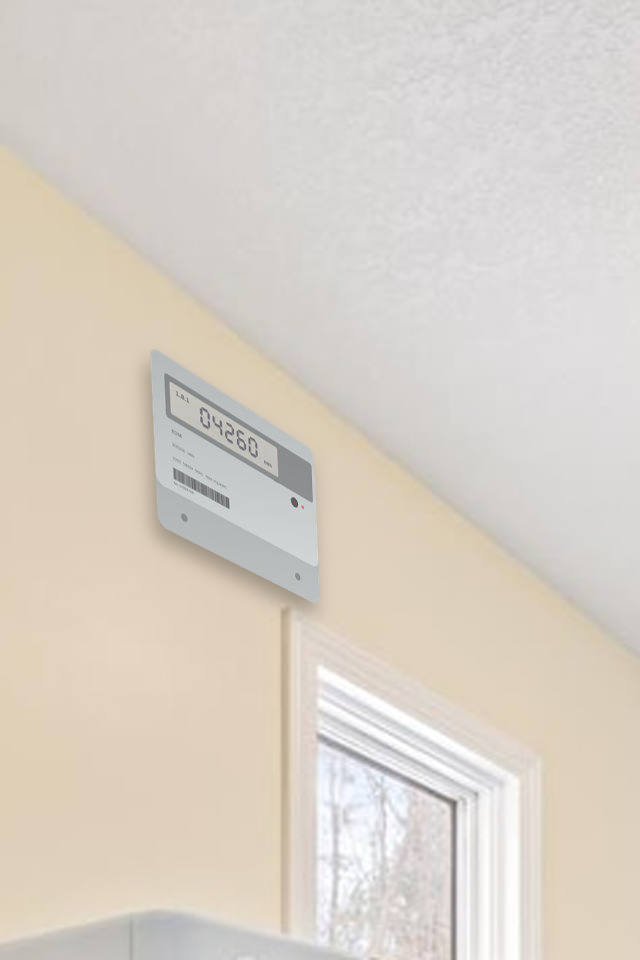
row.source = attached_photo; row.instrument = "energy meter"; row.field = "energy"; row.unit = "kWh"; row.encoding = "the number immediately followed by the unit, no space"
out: 4260kWh
